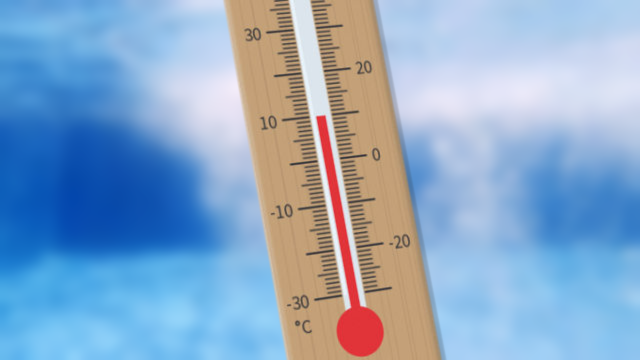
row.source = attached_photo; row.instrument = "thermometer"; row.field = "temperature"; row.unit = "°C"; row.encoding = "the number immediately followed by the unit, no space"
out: 10°C
